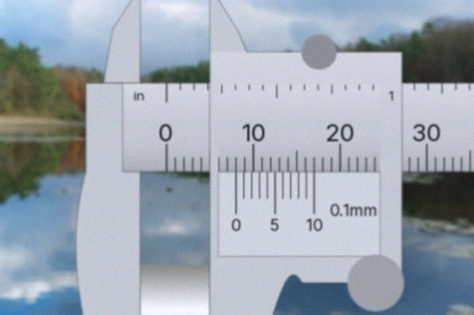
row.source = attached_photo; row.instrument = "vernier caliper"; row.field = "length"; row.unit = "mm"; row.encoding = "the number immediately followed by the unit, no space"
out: 8.0mm
